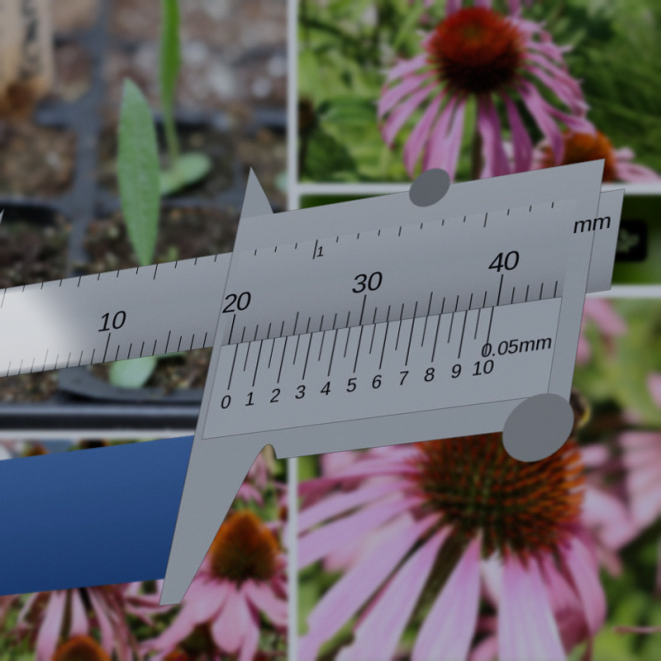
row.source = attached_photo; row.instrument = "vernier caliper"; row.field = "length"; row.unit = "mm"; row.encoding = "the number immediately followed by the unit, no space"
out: 20.7mm
